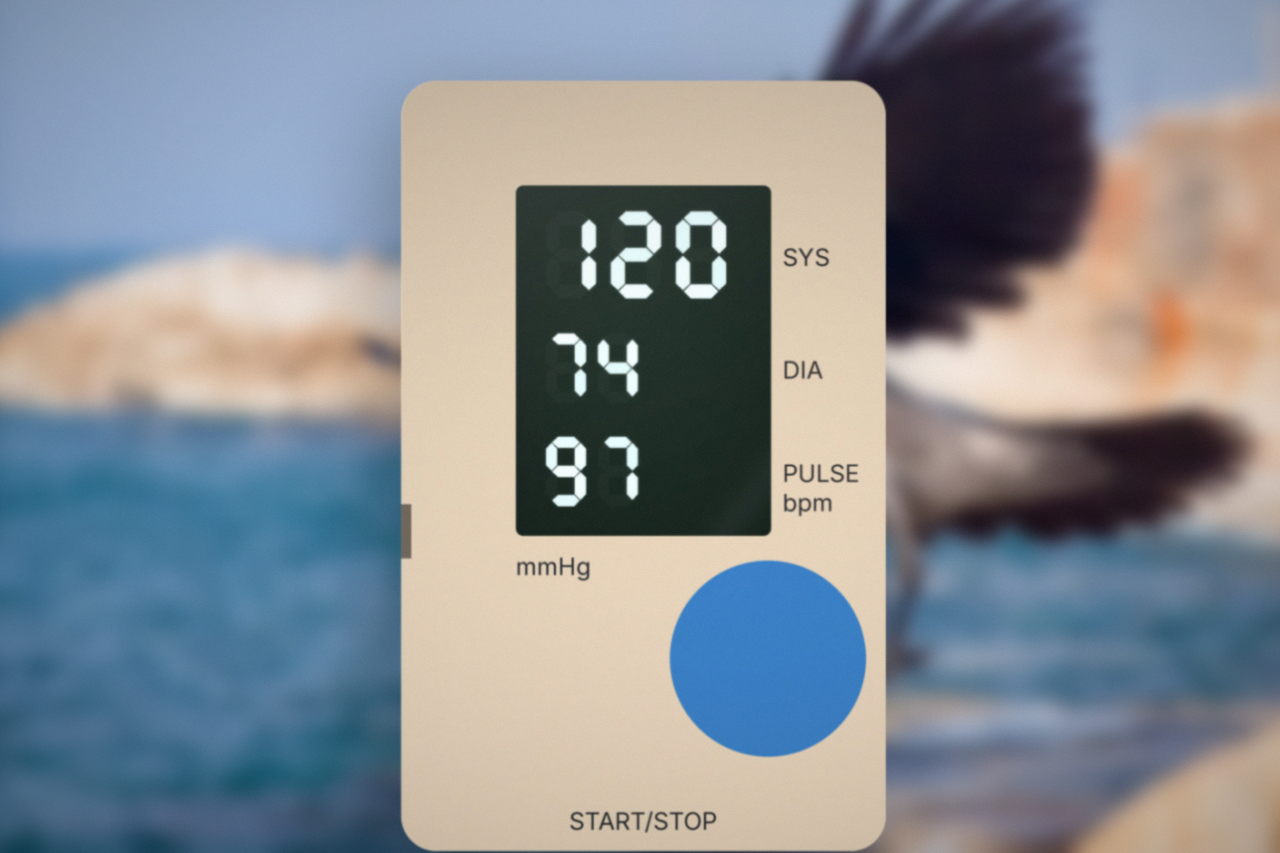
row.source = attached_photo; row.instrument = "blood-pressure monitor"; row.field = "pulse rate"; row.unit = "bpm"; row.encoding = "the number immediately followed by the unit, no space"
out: 97bpm
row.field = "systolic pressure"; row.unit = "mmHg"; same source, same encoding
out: 120mmHg
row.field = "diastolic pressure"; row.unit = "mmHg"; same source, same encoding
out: 74mmHg
